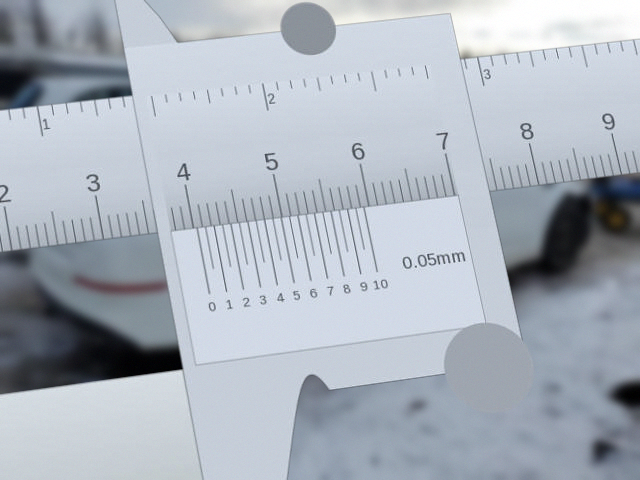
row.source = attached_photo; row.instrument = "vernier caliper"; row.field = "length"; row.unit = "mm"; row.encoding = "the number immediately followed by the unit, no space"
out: 40.4mm
